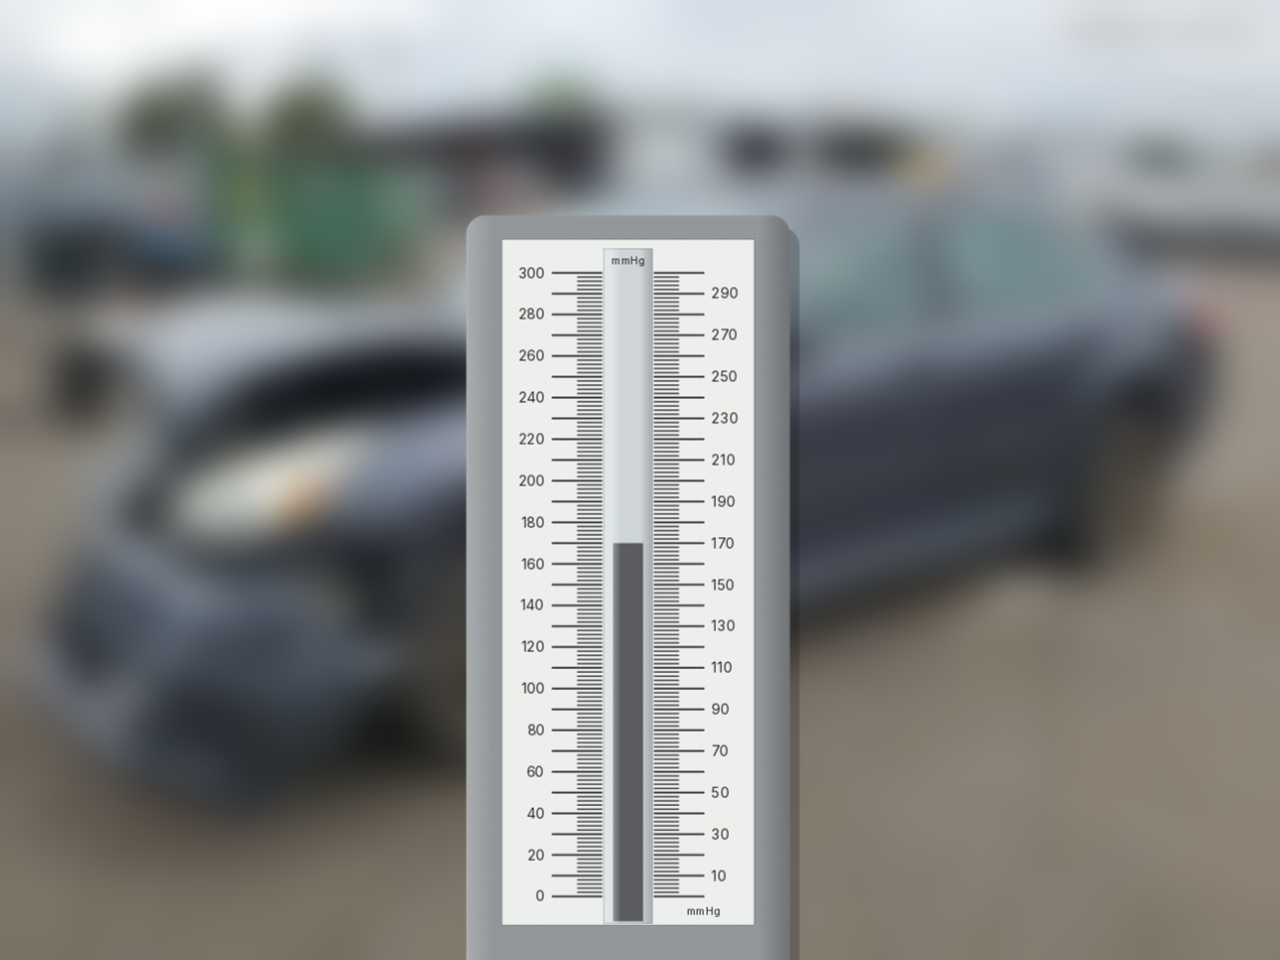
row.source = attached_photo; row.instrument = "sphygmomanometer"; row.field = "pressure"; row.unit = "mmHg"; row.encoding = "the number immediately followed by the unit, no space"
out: 170mmHg
